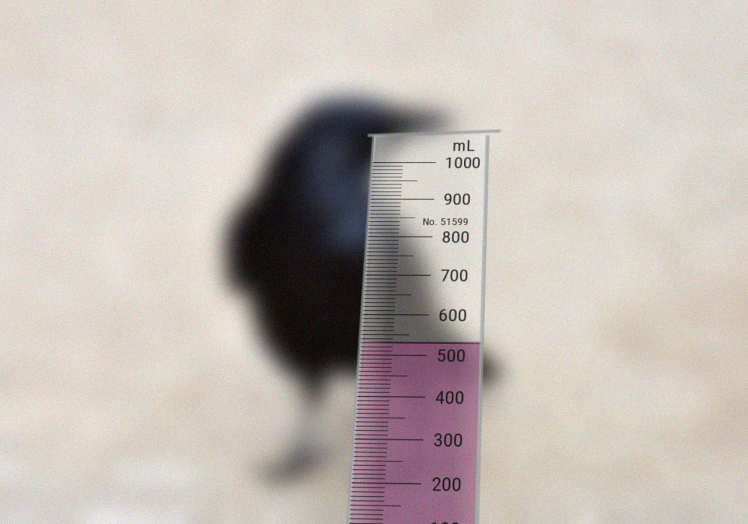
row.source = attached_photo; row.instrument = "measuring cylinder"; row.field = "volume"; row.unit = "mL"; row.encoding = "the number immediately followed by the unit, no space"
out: 530mL
